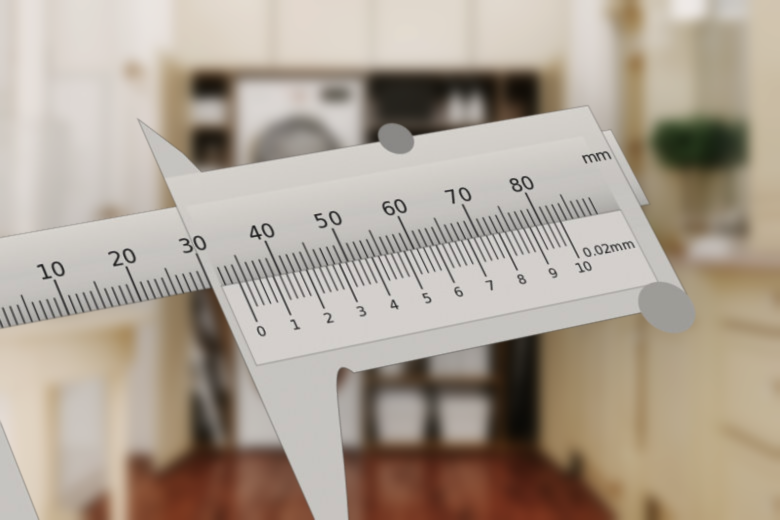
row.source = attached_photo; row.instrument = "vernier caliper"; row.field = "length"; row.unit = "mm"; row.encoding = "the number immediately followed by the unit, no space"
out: 34.0mm
